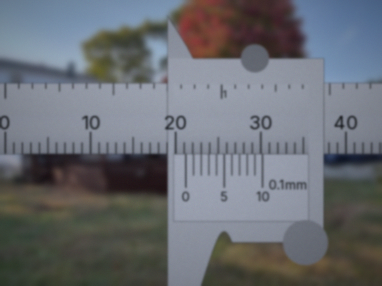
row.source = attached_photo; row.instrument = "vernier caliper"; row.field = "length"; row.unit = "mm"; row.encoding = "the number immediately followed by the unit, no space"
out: 21.2mm
